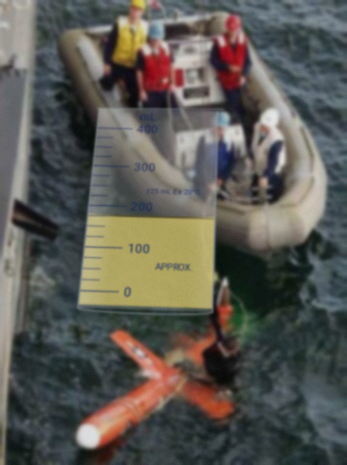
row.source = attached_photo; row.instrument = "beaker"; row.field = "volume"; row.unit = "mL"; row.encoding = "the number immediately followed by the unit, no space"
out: 175mL
